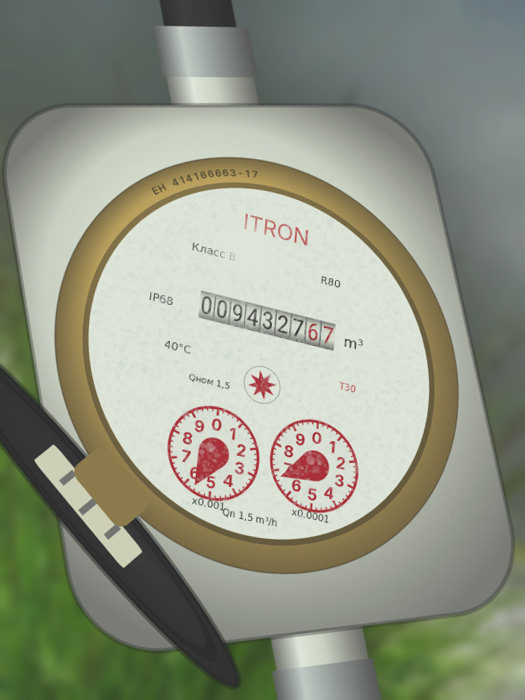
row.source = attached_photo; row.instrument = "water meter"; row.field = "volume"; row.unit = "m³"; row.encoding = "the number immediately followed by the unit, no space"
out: 94327.6756m³
